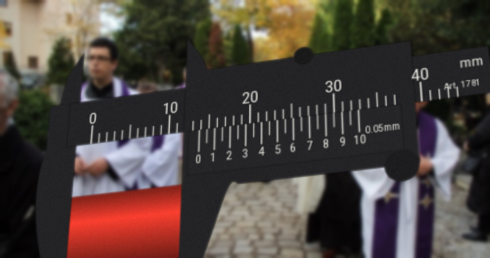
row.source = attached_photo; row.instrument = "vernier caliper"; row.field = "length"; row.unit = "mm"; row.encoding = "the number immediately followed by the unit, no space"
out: 13.8mm
